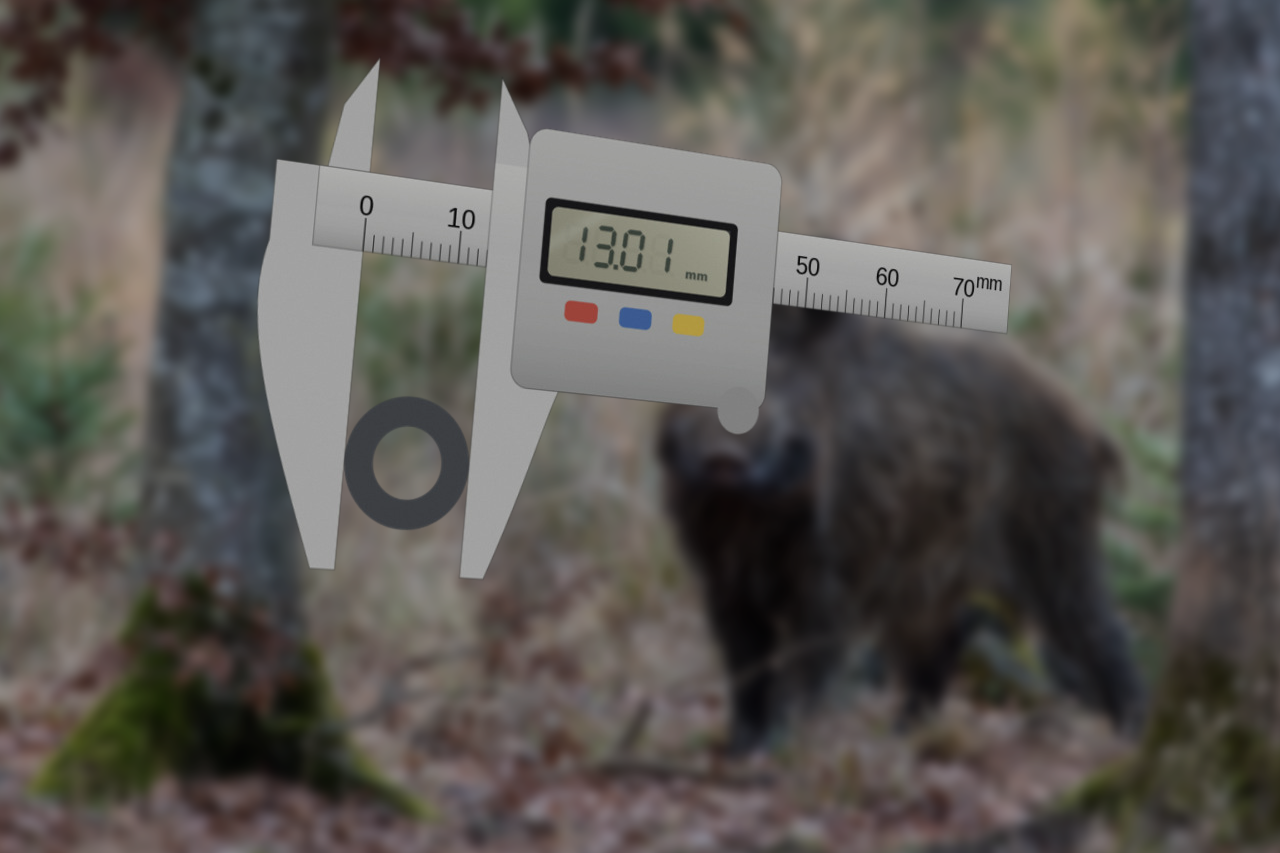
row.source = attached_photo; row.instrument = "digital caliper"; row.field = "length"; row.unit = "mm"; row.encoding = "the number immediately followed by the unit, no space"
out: 13.01mm
